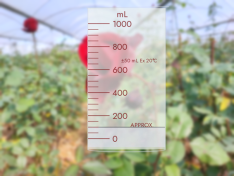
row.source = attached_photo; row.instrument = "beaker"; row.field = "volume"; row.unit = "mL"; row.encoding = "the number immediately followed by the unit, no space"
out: 100mL
